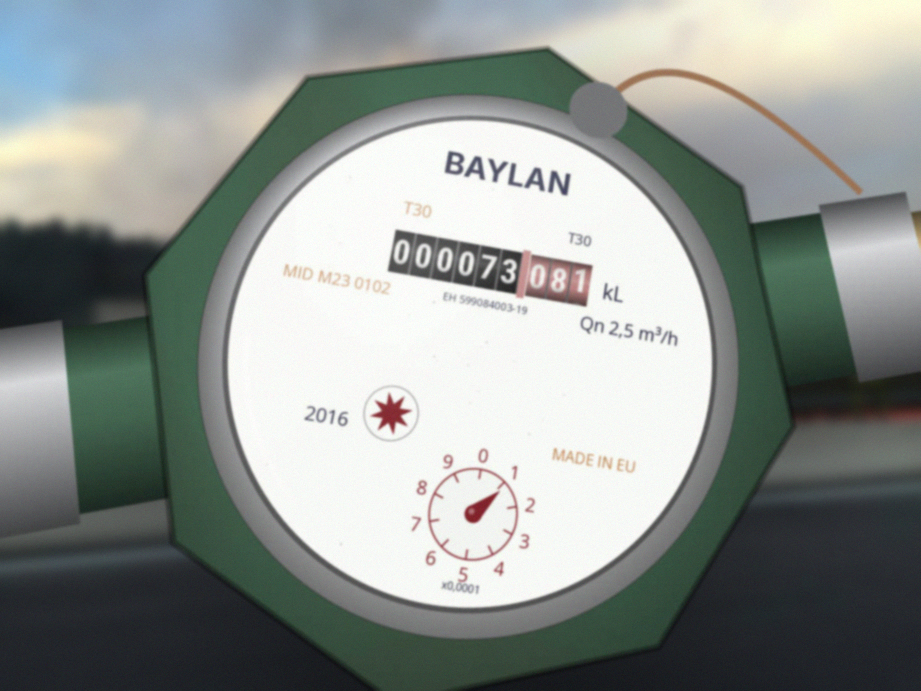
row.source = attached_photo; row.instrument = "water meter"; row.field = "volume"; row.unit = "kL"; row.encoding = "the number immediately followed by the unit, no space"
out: 73.0811kL
